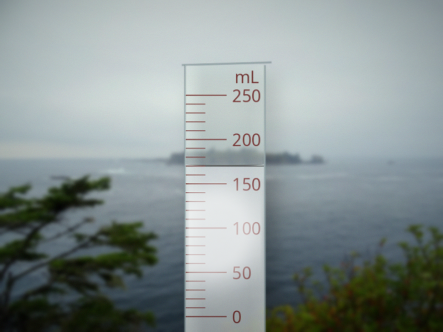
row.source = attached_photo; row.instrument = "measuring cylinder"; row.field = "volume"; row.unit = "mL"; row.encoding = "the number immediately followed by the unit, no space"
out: 170mL
